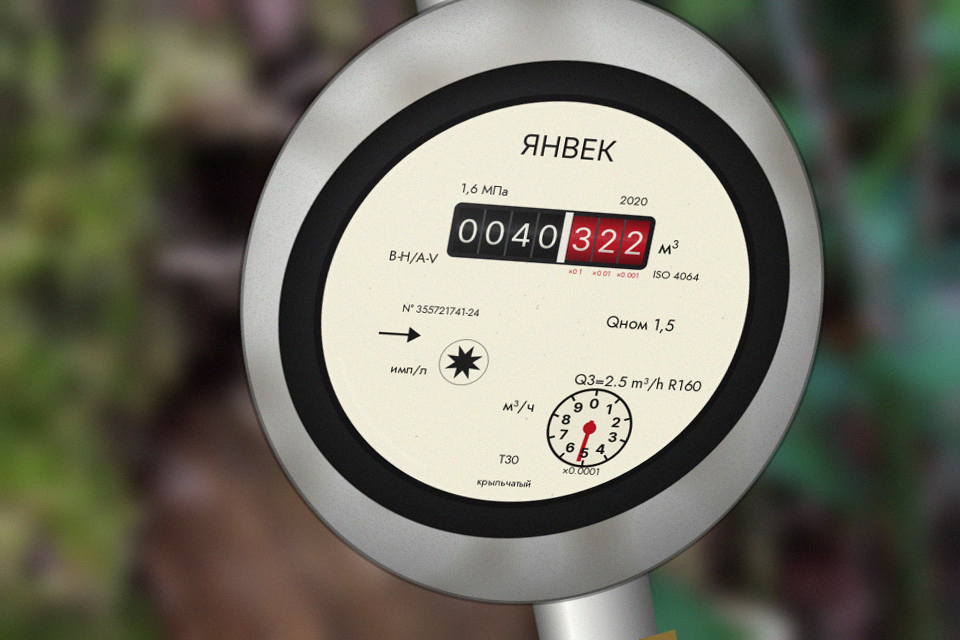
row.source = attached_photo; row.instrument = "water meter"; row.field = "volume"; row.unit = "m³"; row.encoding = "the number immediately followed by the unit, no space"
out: 40.3225m³
